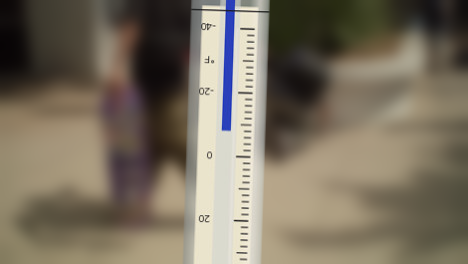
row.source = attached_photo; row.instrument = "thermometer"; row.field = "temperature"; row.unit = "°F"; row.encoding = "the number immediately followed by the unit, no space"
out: -8°F
